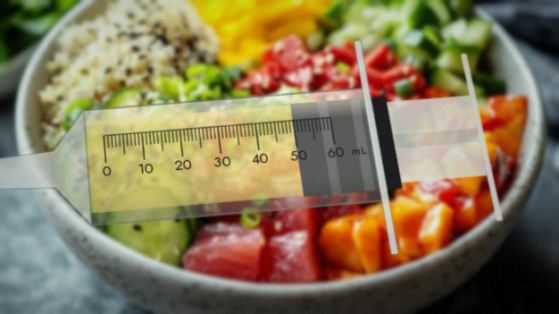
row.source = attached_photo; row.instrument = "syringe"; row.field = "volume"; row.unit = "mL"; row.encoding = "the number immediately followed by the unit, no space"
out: 50mL
